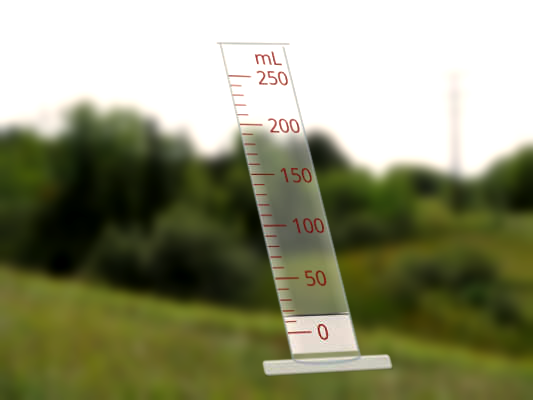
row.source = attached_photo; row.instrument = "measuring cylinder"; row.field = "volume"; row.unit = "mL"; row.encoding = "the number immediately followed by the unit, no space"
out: 15mL
